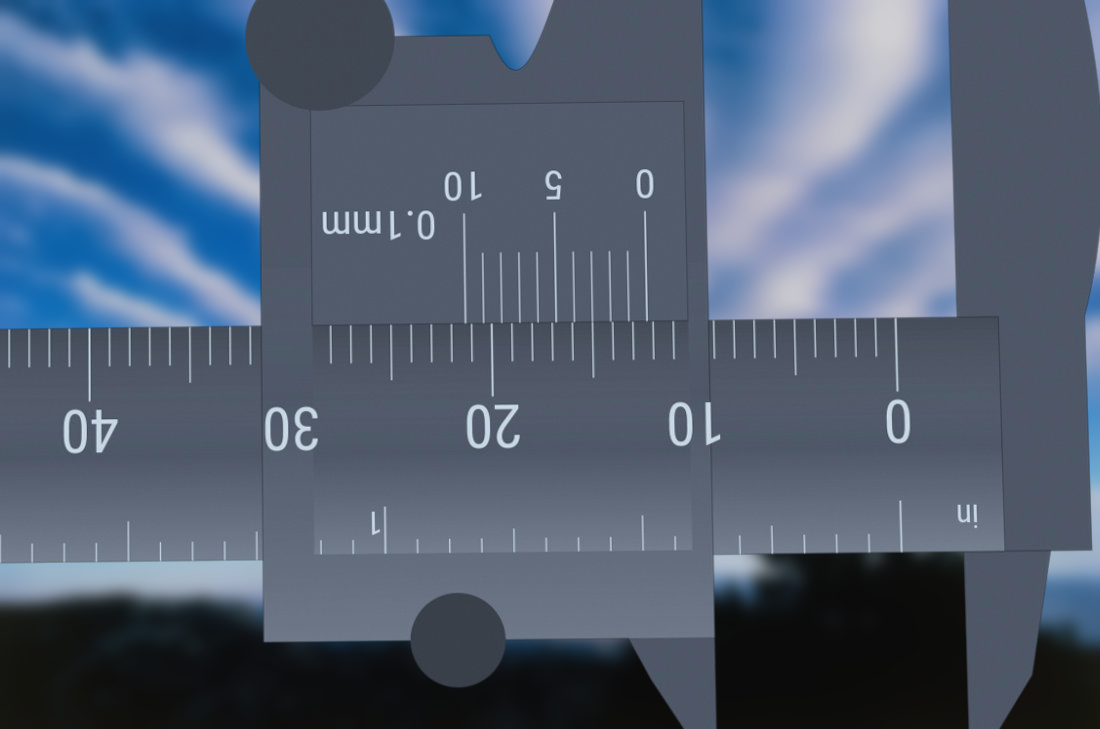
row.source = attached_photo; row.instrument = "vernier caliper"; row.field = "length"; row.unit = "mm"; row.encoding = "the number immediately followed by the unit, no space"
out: 12.3mm
